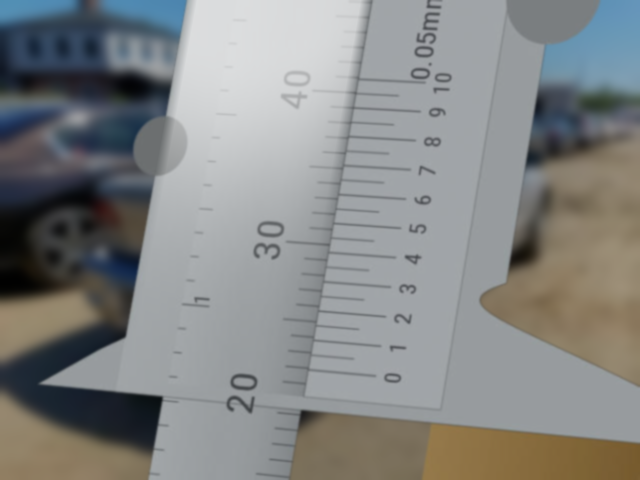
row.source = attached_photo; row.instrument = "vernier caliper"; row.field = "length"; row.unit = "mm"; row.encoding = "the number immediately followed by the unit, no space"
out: 21.9mm
